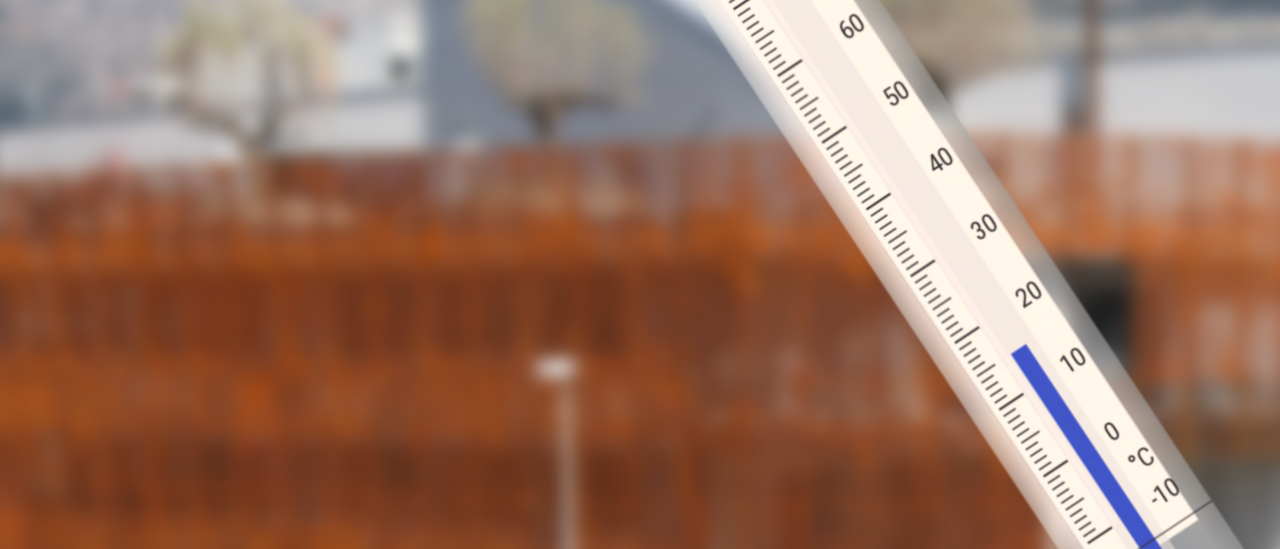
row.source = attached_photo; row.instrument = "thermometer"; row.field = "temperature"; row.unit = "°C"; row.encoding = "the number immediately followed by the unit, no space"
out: 15°C
